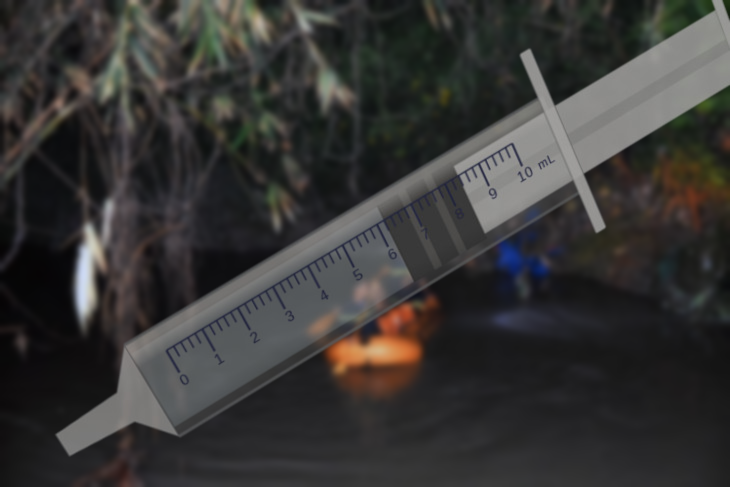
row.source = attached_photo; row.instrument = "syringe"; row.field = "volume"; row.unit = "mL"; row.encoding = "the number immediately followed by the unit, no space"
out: 6.2mL
